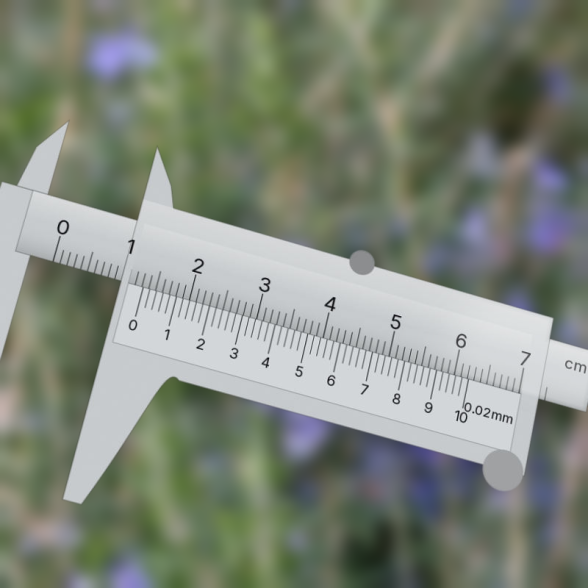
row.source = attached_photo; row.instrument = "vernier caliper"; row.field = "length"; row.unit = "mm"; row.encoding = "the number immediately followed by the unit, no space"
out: 13.2mm
